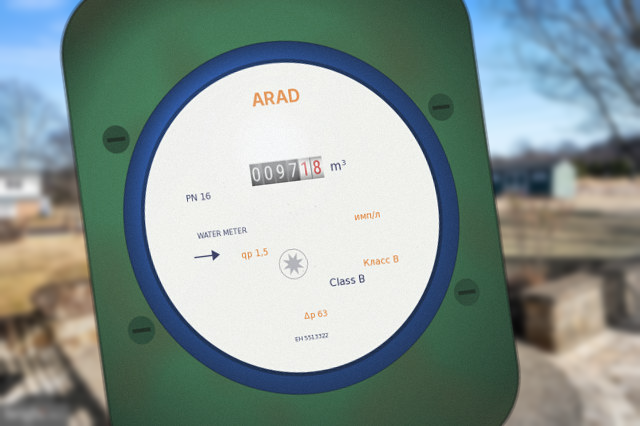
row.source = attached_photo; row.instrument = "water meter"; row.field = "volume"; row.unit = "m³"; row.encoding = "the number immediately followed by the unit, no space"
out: 97.18m³
